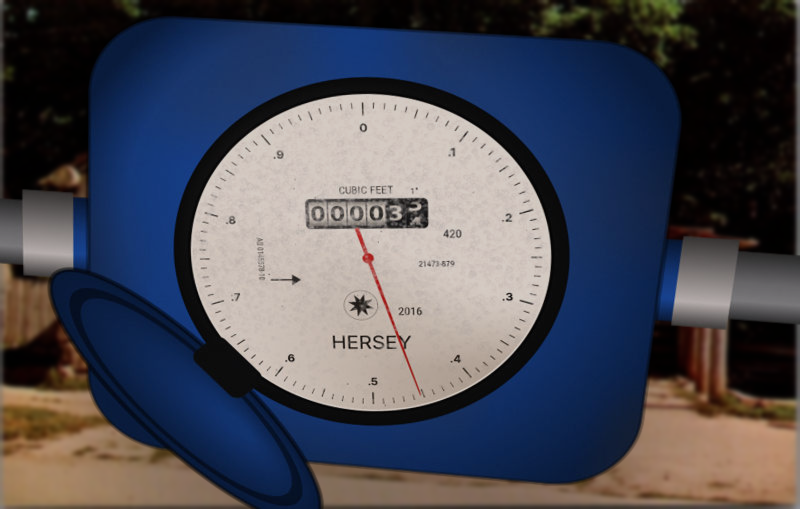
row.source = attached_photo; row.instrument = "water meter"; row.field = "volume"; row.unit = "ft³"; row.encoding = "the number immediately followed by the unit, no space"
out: 33.45ft³
